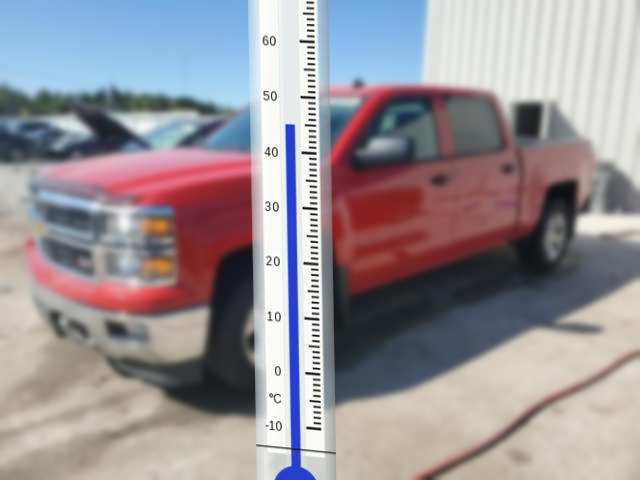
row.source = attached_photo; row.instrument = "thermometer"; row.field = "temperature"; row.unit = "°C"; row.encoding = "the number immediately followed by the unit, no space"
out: 45°C
